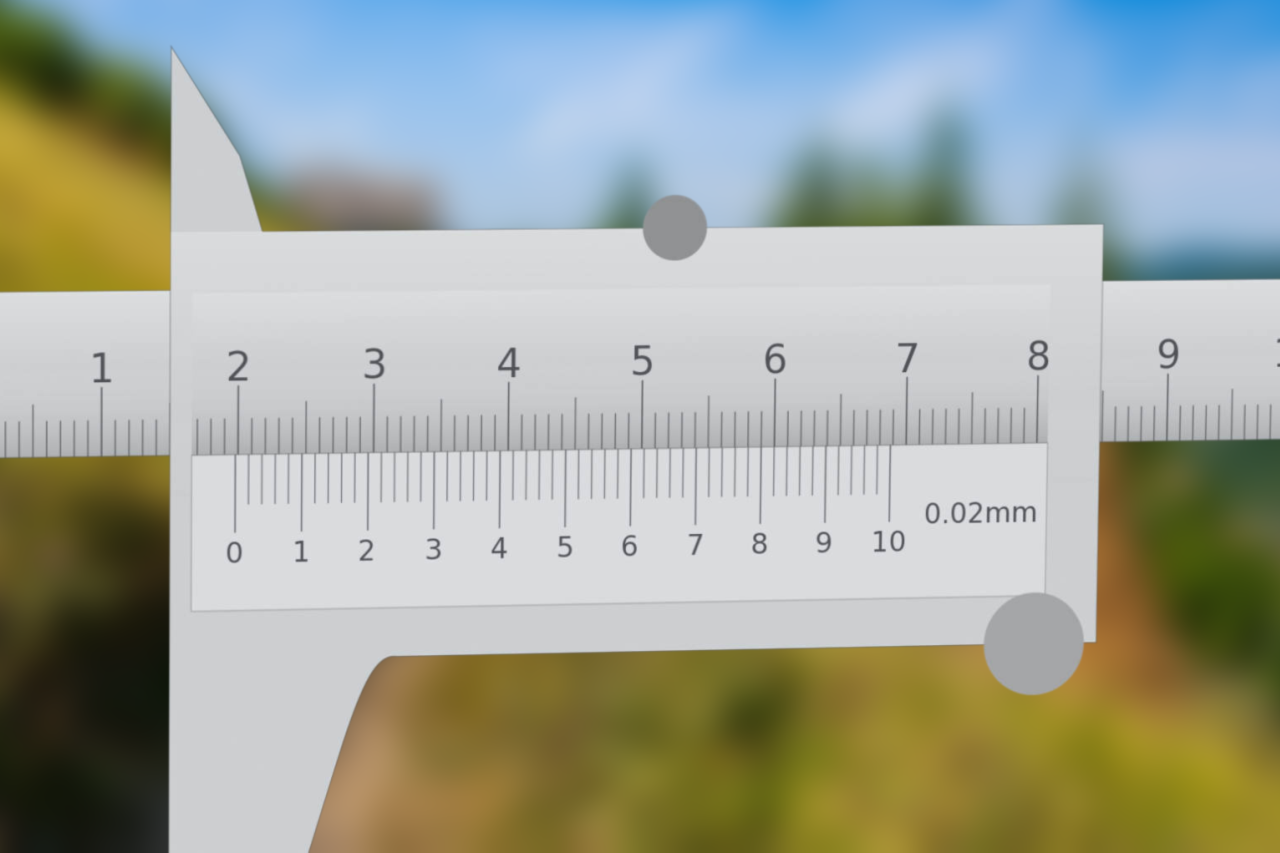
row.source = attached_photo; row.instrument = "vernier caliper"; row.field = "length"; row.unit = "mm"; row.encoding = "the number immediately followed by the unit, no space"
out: 19.8mm
